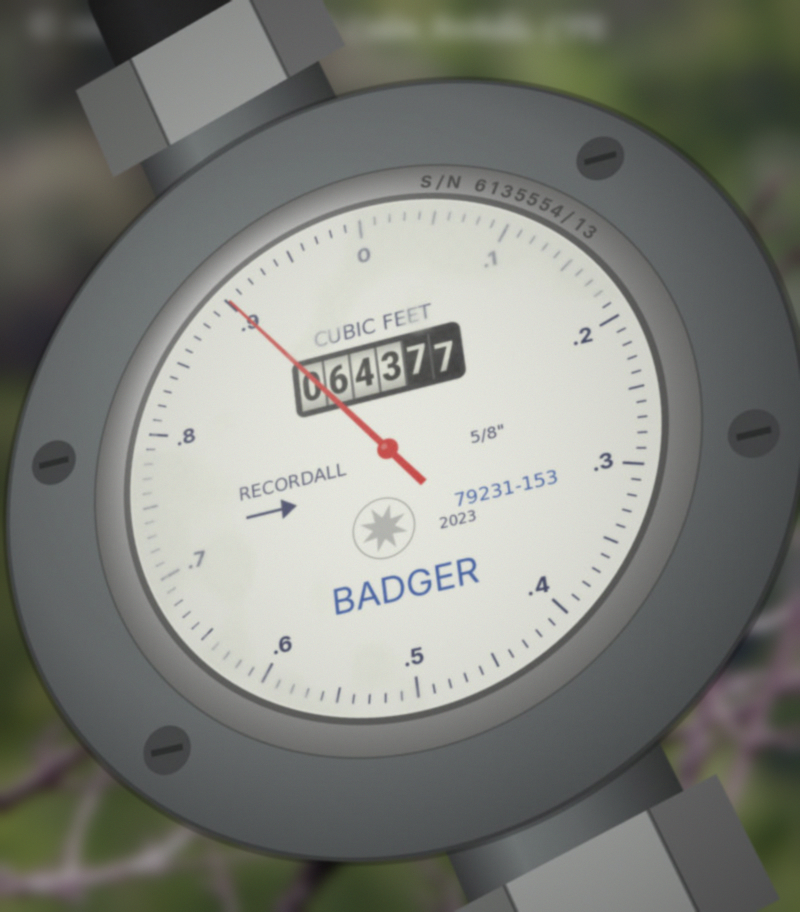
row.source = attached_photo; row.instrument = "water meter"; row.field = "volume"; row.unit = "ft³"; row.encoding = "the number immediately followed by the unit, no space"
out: 64376.90ft³
